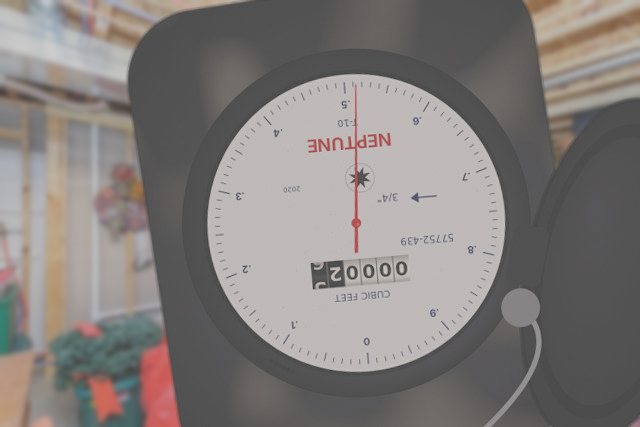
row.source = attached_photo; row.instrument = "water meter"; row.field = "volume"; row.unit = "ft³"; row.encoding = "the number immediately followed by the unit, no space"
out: 25.51ft³
